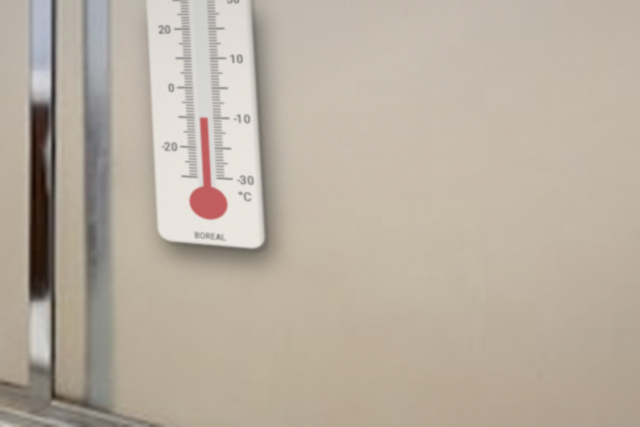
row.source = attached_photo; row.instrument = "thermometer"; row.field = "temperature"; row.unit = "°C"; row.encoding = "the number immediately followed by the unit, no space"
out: -10°C
